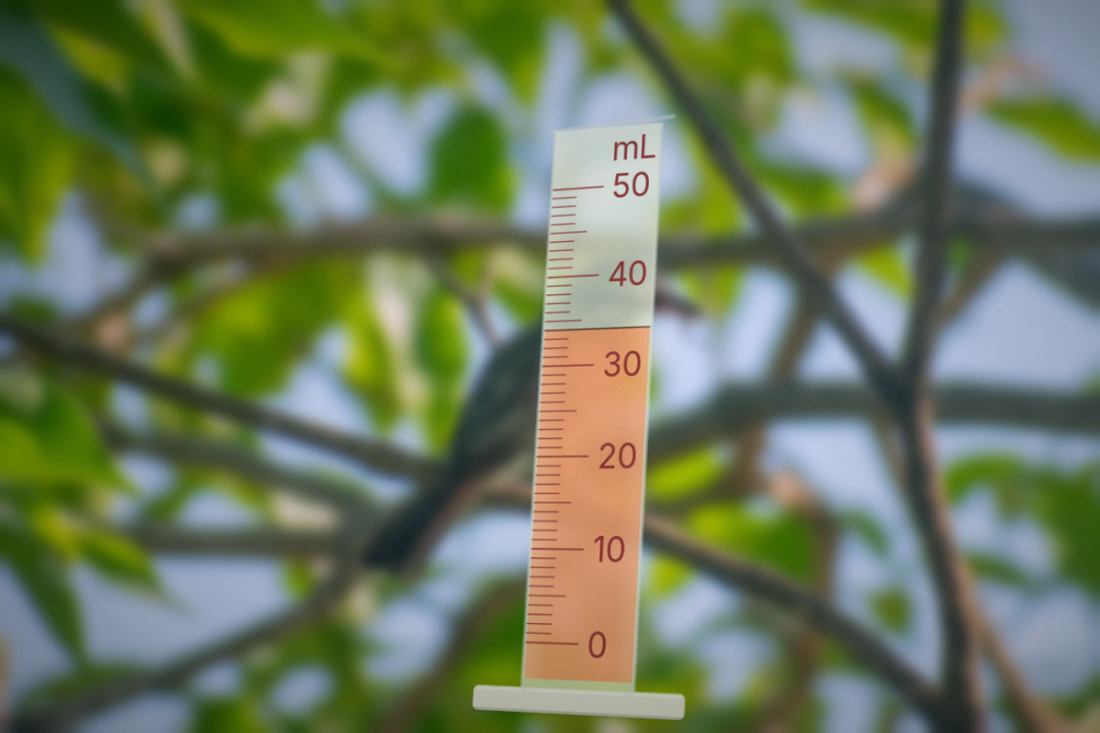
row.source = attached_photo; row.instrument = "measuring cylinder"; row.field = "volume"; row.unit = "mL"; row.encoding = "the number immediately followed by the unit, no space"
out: 34mL
